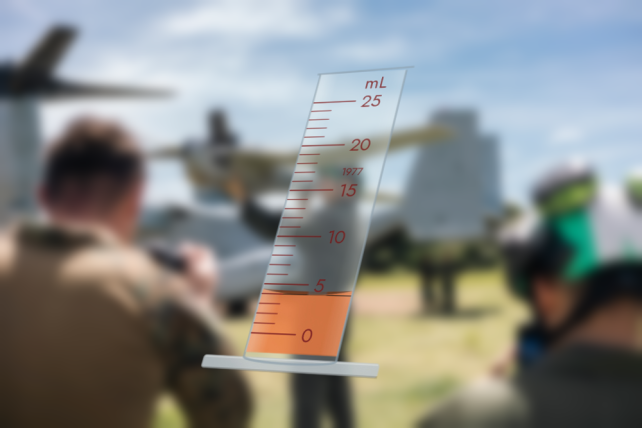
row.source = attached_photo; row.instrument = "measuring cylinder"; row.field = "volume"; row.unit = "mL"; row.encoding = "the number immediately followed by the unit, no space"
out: 4mL
